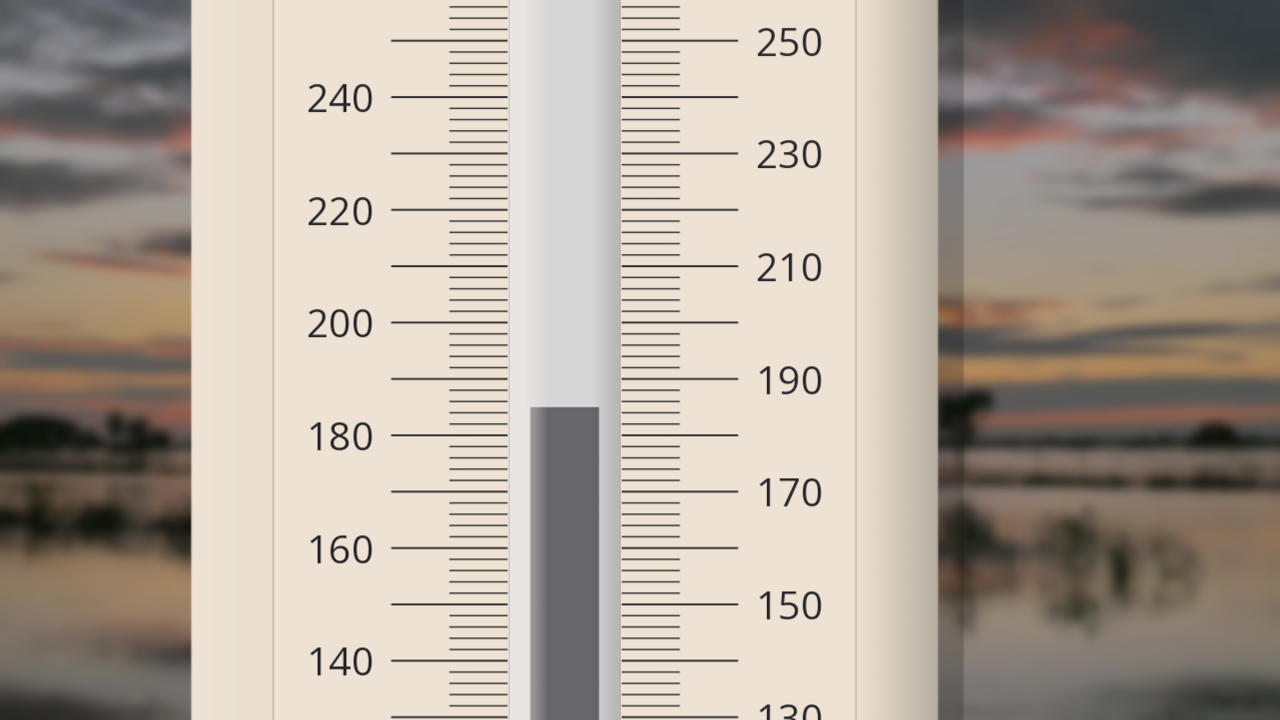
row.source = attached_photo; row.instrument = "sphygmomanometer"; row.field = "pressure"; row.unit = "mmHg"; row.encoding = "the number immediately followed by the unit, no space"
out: 185mmHg
